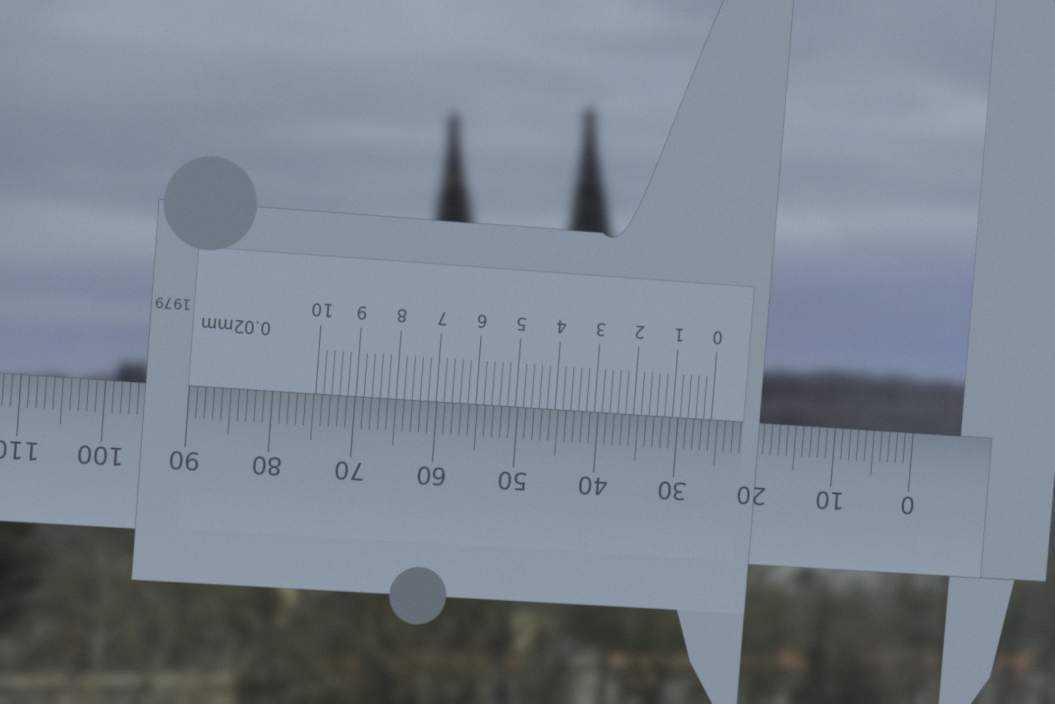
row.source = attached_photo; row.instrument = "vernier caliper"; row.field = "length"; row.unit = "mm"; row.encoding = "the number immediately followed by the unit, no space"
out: 25.8mm
